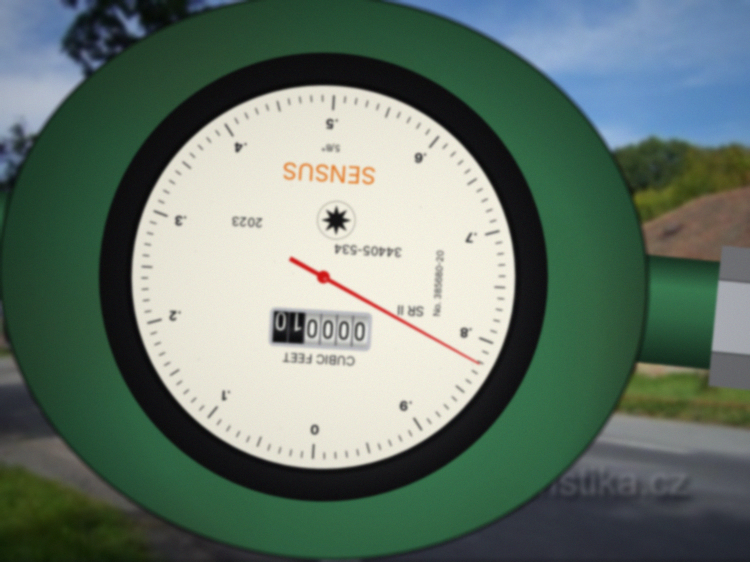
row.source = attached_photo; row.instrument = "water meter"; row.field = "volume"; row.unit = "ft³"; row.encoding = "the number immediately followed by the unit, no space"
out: 9.82ft³
